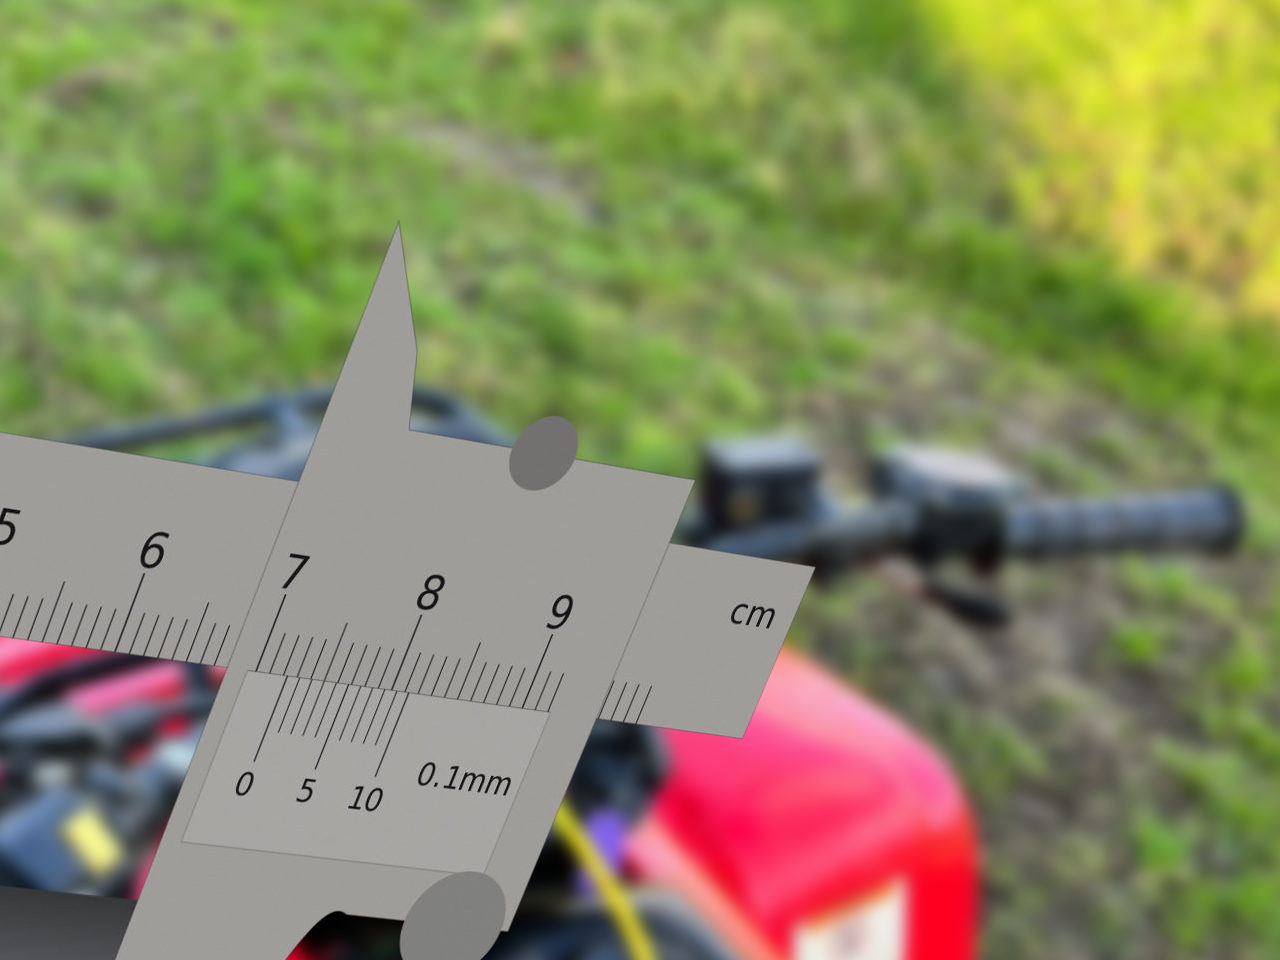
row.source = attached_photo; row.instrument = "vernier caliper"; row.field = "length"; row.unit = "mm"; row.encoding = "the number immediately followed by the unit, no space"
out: 72.3mm
